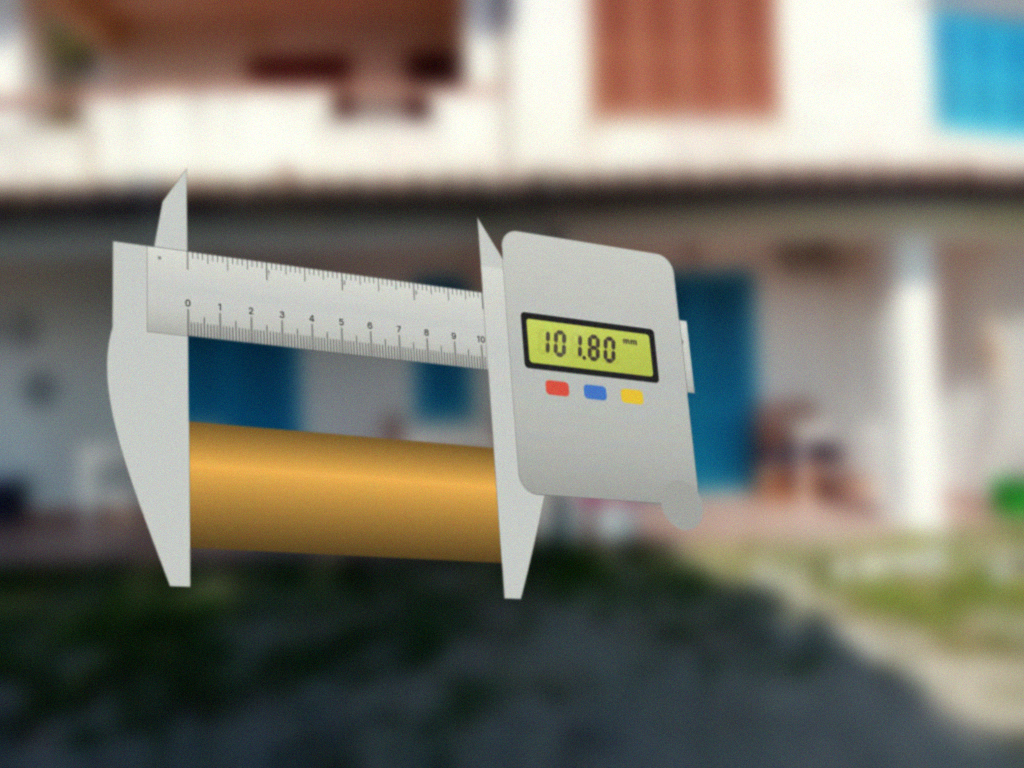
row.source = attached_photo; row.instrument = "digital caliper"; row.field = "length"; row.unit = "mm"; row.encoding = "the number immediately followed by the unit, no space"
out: 101.80mm
